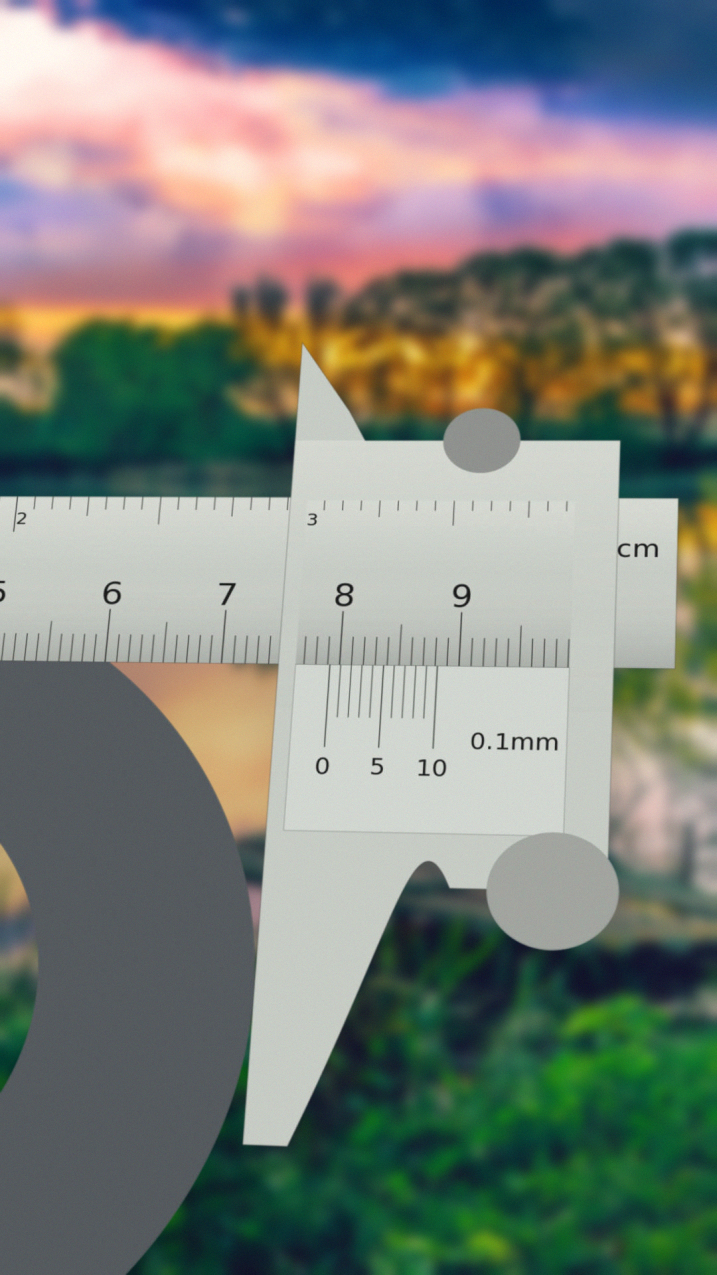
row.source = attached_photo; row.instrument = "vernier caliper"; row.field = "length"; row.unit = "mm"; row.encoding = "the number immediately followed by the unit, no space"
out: 79.2mm
